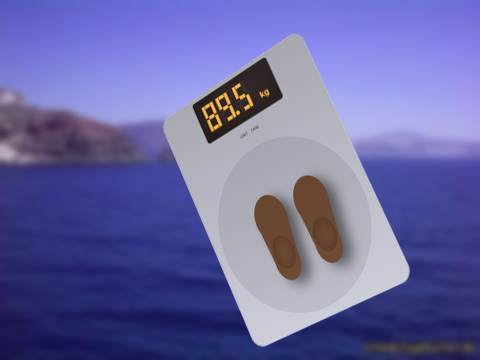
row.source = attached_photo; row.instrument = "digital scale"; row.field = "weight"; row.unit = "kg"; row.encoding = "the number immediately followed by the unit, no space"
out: 89.5kg
